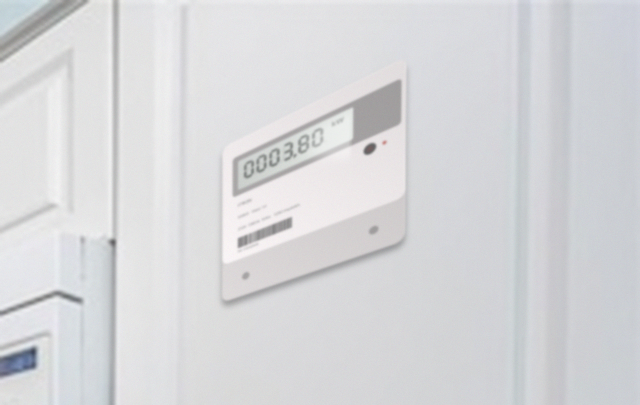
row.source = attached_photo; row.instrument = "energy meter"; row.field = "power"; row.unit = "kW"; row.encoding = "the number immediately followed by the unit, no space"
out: 3.80kW
